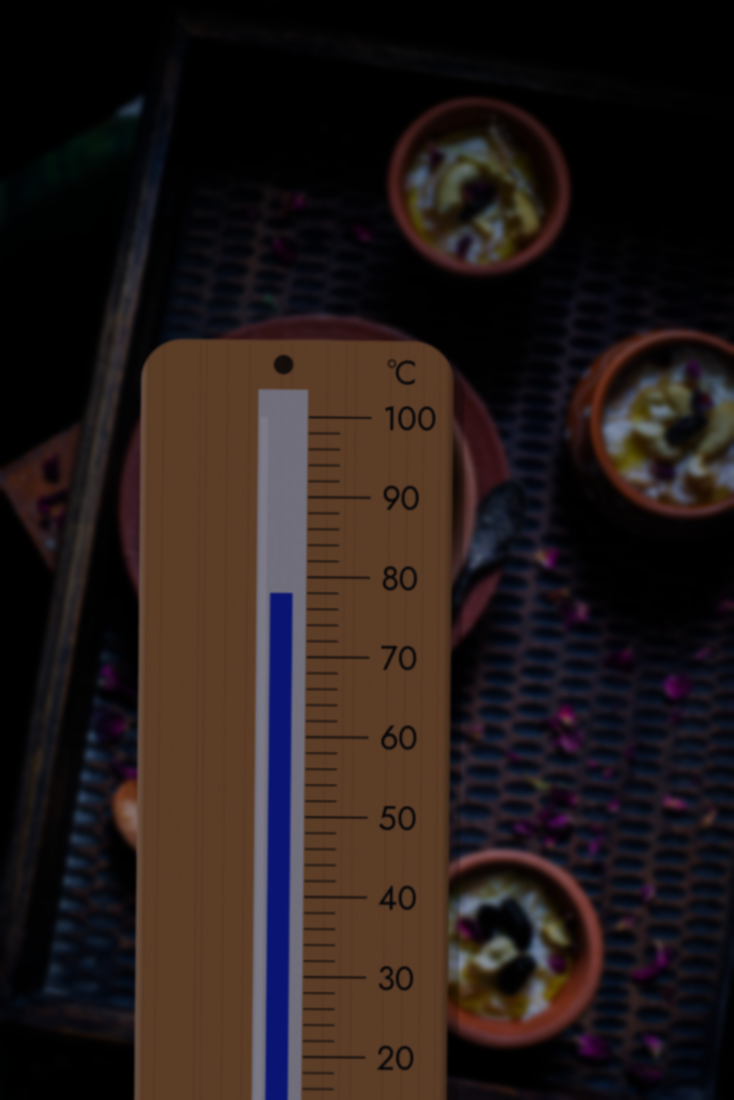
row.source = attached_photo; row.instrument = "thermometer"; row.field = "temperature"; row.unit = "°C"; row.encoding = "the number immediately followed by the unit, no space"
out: 78°C
